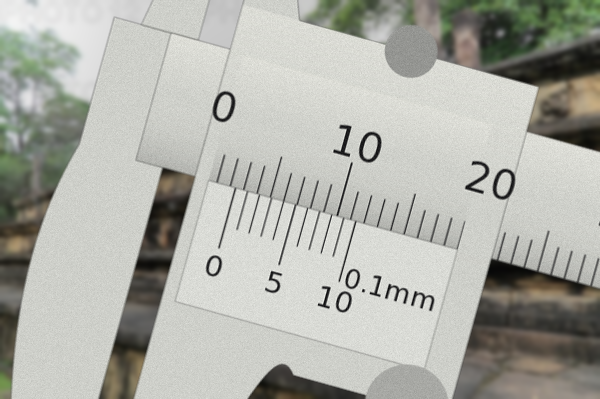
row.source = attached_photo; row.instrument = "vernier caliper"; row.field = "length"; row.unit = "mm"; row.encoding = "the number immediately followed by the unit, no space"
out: 2.4mm
